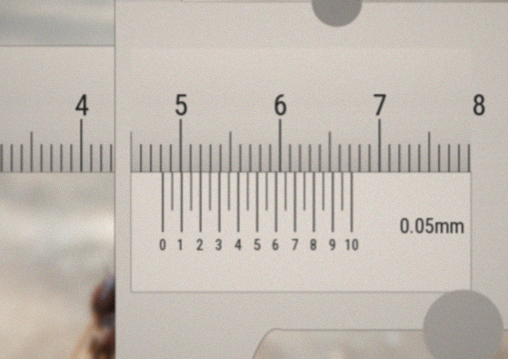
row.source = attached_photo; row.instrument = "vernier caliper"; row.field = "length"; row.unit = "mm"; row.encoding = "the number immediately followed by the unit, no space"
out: 48.2mm
